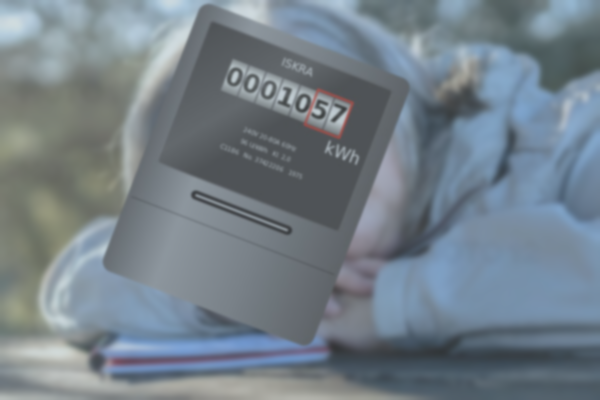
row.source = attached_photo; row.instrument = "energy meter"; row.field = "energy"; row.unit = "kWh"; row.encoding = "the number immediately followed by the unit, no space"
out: 10.57kWh
